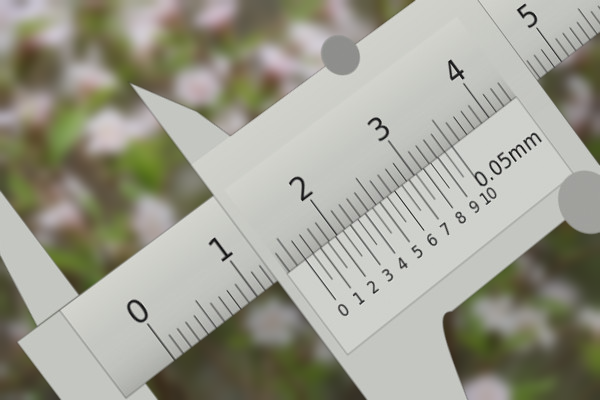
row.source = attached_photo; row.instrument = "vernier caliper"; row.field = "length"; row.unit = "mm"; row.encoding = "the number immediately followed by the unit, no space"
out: 16.0mm
